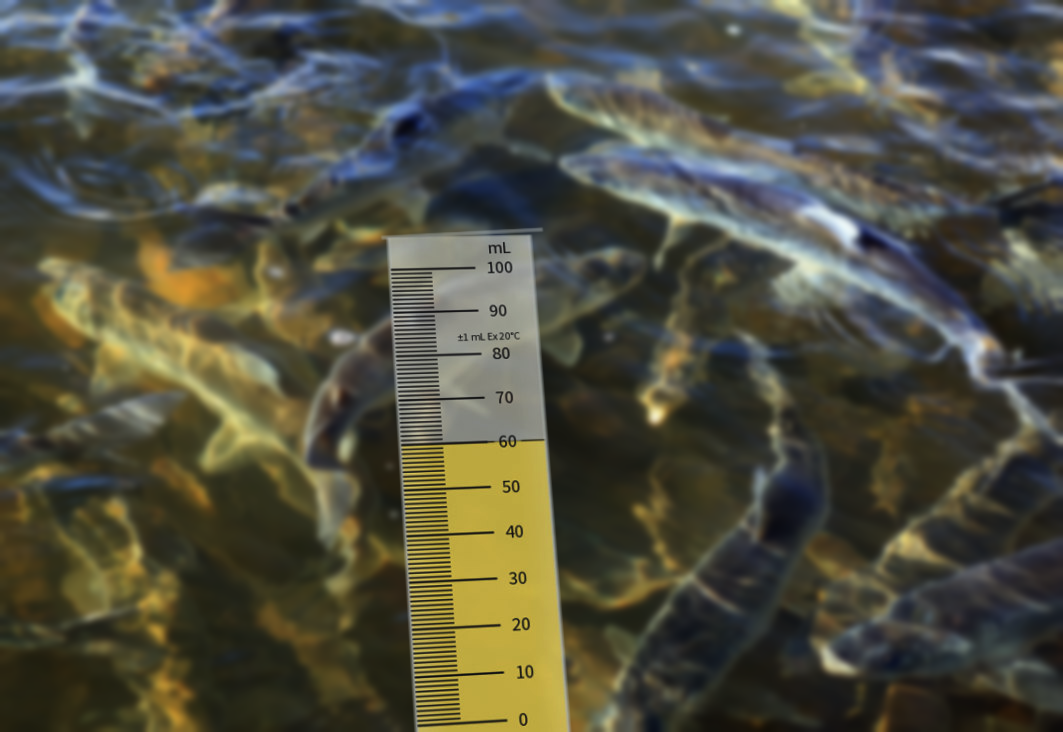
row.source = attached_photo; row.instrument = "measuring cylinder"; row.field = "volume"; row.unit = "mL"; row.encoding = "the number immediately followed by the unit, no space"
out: 60mL
